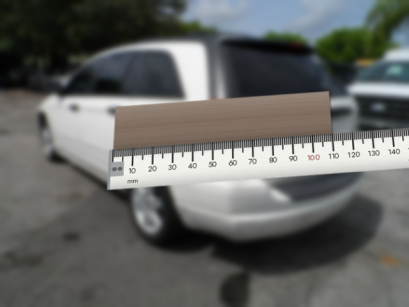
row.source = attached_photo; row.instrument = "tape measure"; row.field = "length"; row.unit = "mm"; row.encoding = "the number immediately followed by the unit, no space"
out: 110mm
